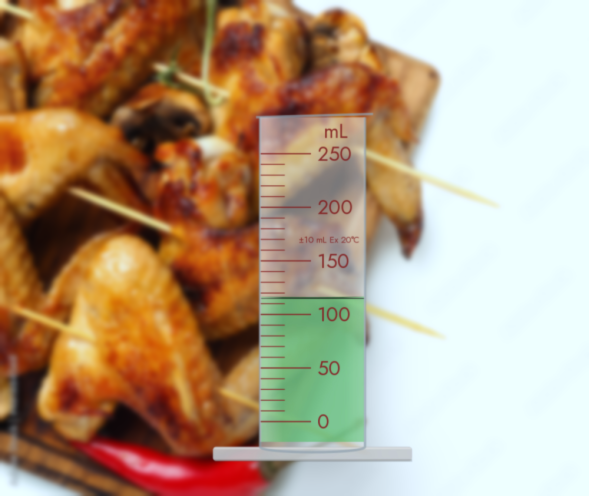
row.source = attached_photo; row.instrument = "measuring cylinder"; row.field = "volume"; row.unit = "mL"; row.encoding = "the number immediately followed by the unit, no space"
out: 115mL
